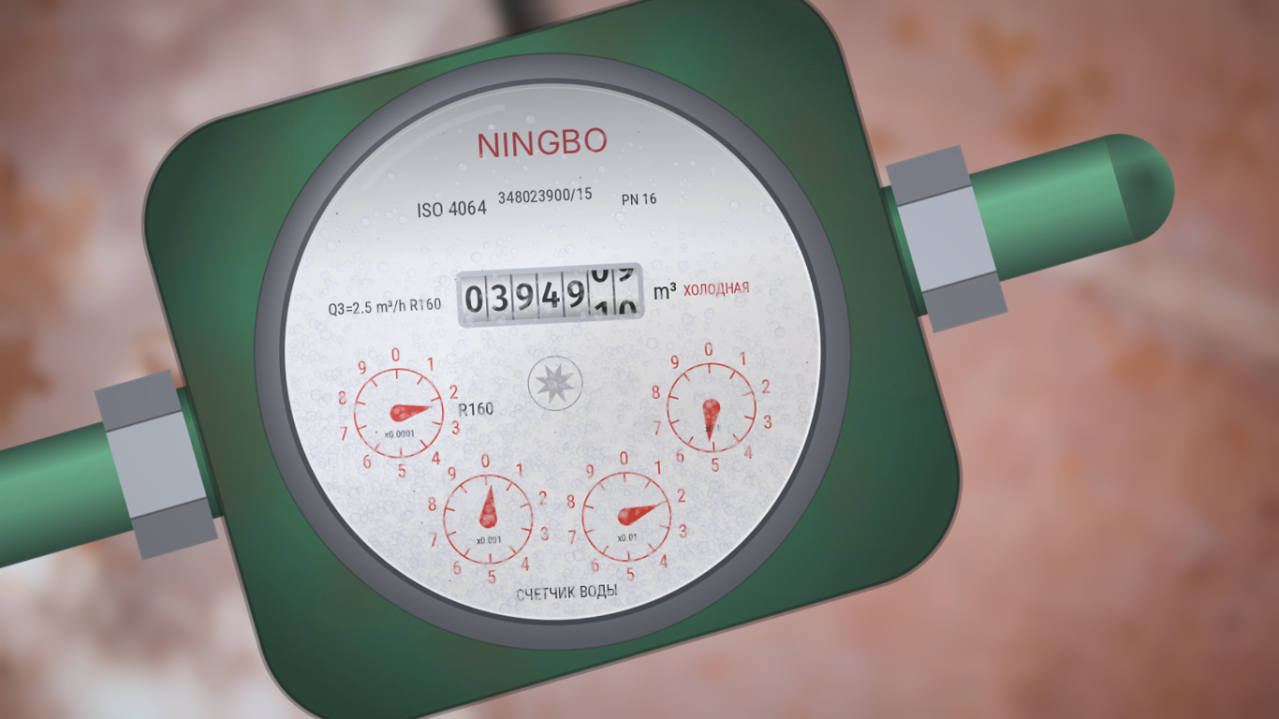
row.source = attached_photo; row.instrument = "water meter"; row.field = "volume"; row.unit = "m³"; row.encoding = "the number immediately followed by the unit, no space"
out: 394909.5202m³
